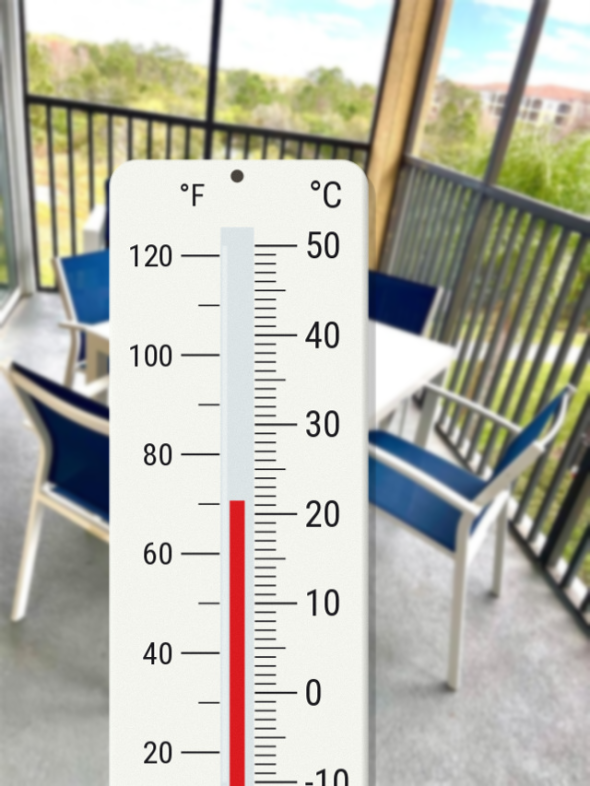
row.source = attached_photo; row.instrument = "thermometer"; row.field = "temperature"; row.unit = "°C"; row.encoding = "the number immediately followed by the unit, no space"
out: 21.5°C
